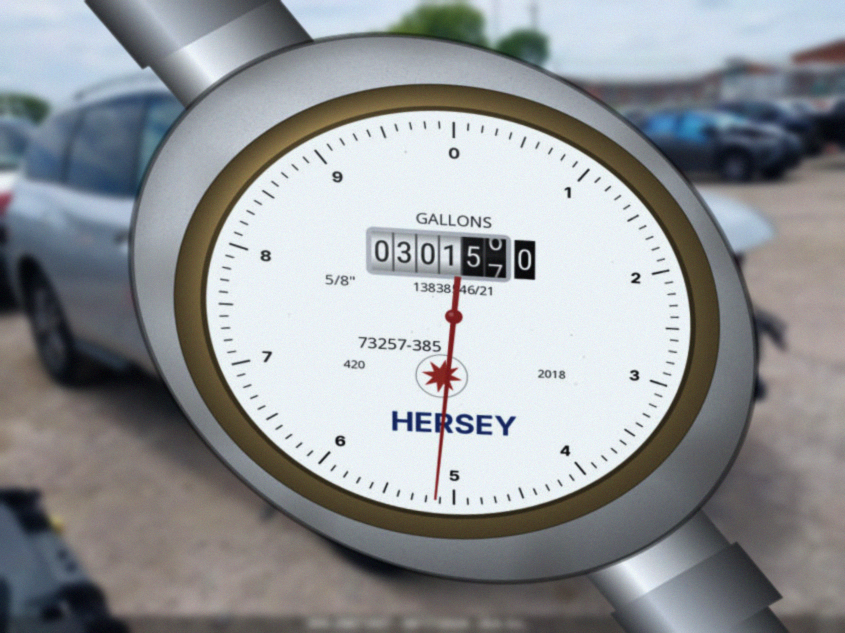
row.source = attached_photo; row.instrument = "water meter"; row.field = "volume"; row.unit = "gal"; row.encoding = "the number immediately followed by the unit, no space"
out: 301565.1gal
